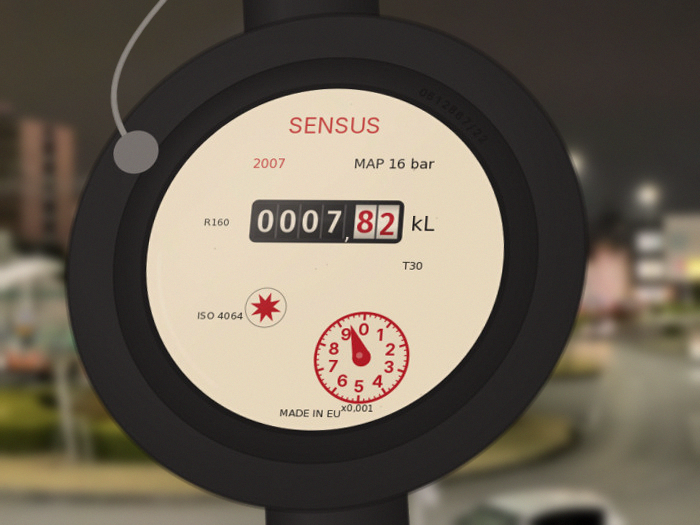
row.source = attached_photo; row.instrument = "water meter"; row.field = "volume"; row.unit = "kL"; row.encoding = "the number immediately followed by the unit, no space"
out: 7.819kL
